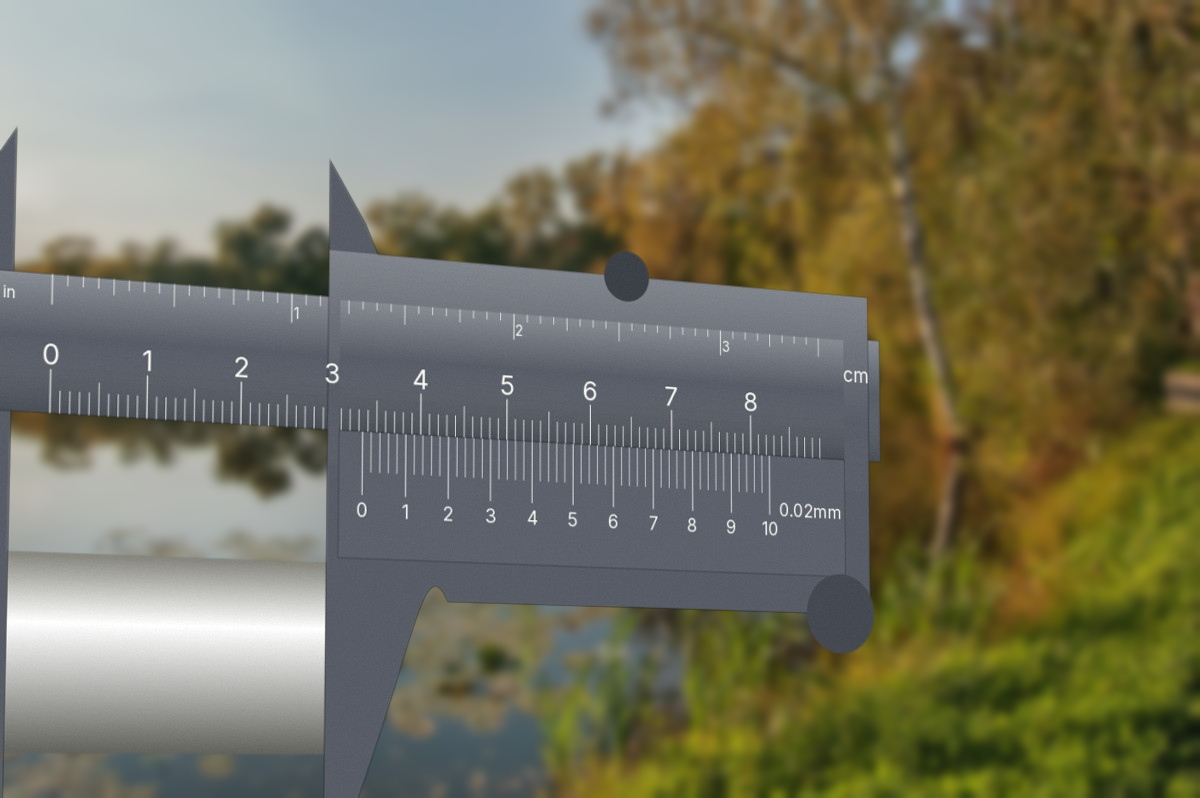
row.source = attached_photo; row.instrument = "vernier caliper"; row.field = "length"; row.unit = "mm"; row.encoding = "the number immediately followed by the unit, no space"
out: 33.4mm
